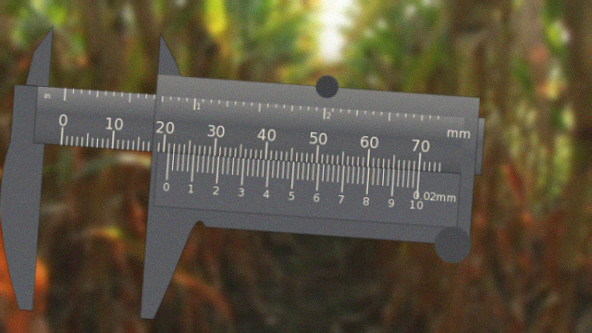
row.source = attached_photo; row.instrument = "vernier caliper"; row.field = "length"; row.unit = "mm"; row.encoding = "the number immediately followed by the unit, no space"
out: 21.0mm
